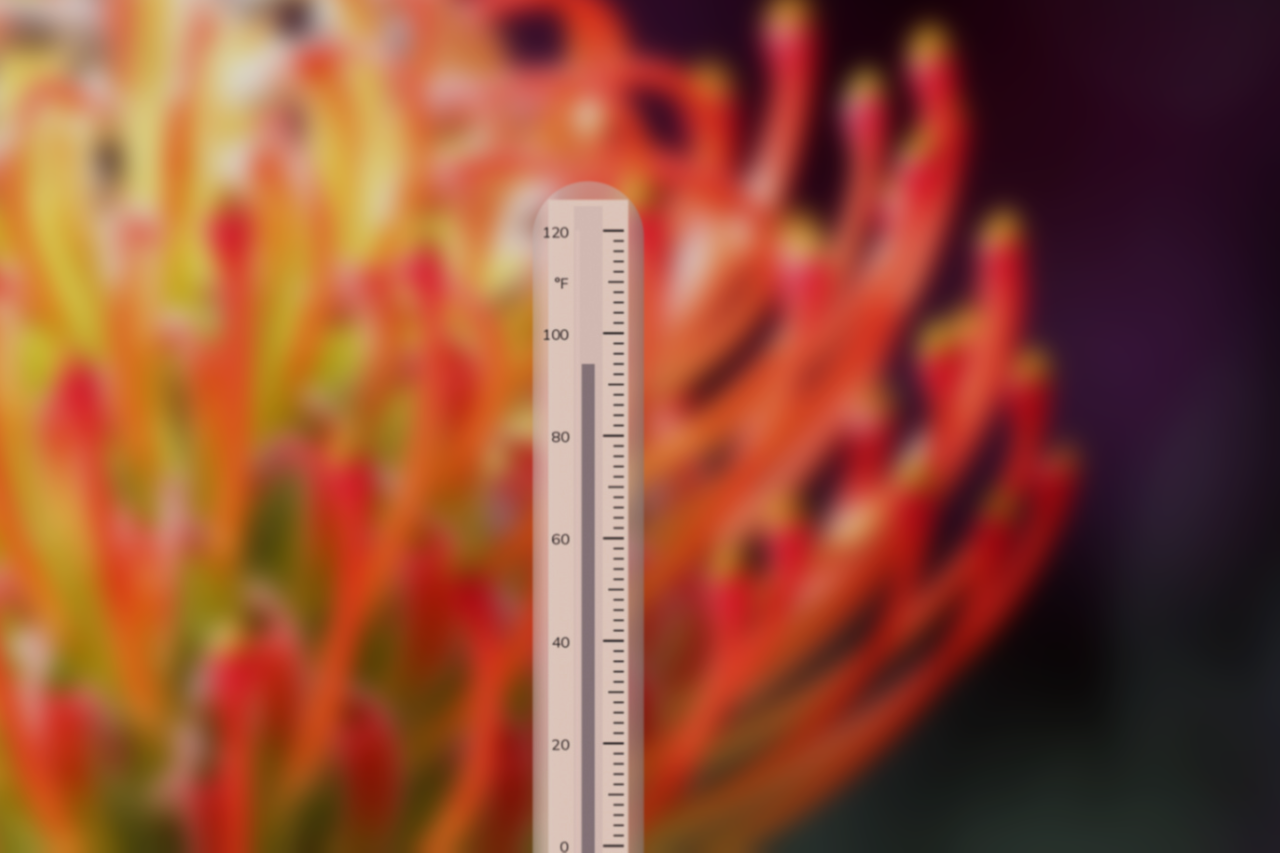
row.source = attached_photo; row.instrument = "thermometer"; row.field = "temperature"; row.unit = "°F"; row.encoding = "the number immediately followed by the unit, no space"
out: 94°F
